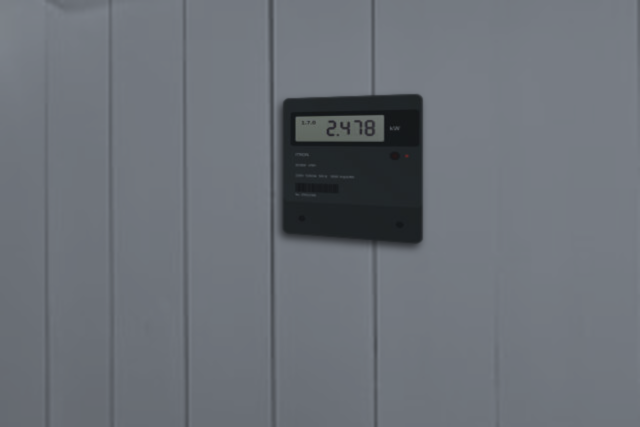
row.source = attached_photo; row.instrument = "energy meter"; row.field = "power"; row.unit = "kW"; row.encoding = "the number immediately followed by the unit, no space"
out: 2.478kW
